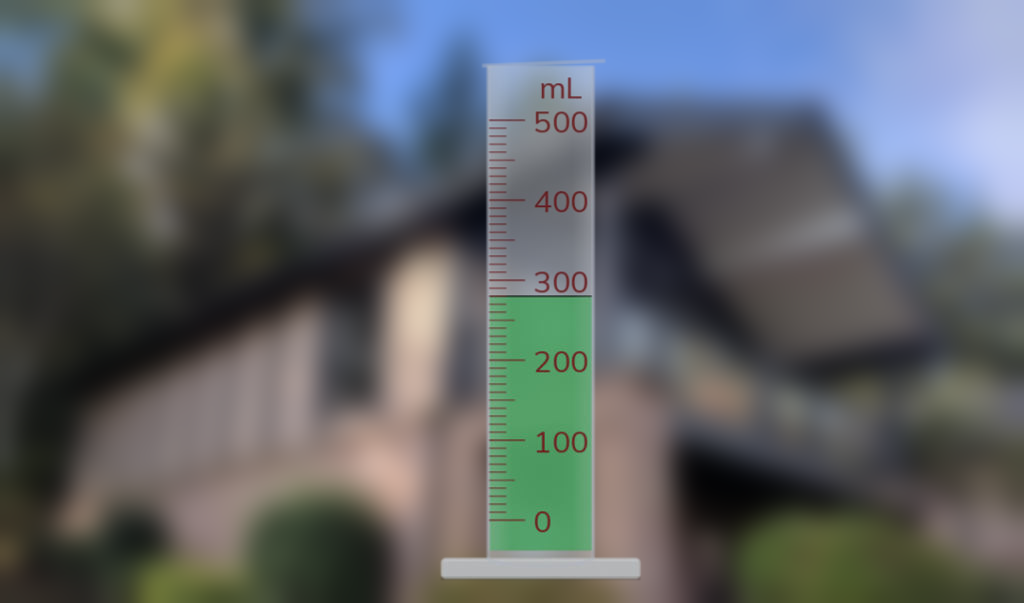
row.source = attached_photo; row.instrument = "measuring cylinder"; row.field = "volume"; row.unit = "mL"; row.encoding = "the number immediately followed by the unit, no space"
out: 280mL
